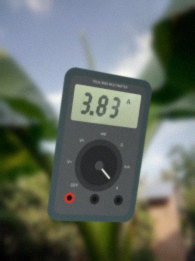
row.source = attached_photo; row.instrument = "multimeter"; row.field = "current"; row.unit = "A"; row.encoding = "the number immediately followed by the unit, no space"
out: 3.83A
